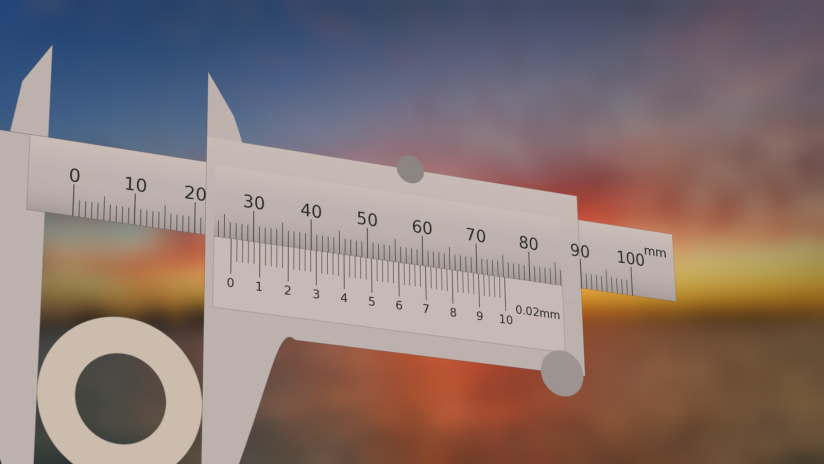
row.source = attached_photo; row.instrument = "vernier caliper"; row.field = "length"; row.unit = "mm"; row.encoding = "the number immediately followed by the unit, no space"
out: 26.2mm
